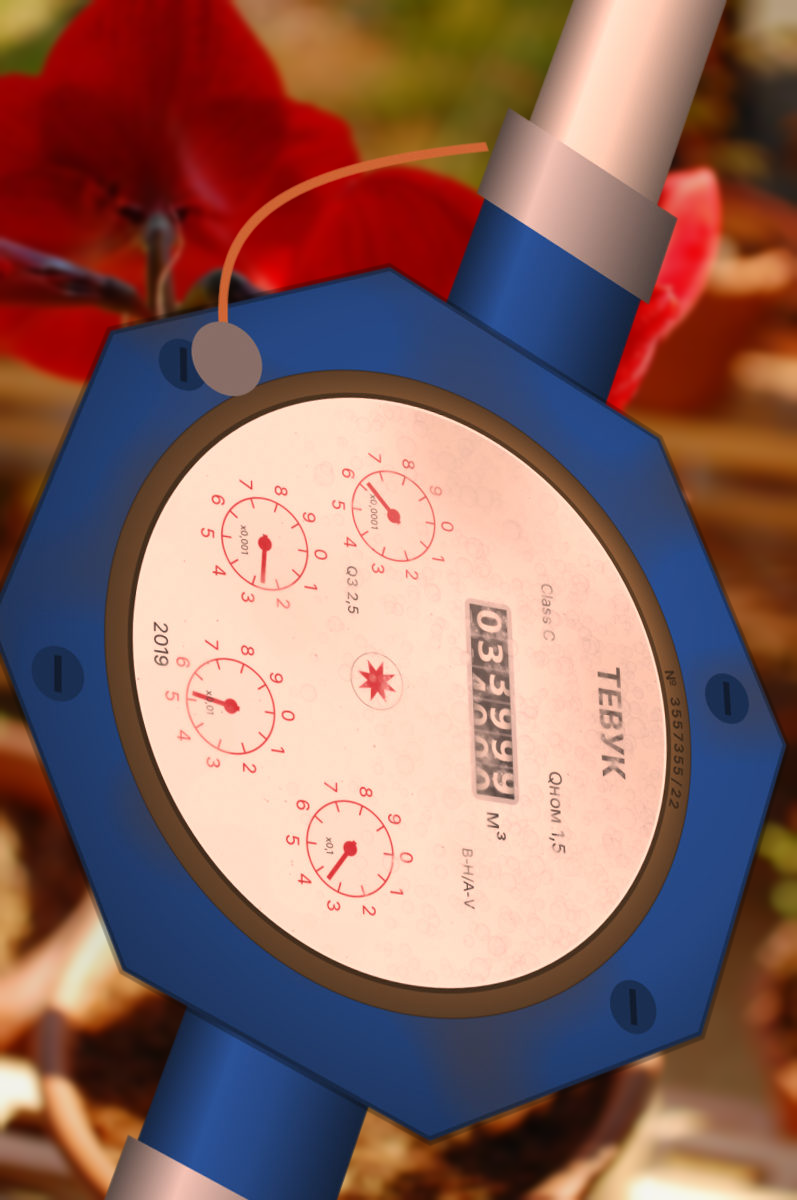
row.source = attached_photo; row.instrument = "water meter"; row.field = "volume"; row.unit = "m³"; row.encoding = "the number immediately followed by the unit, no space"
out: 33999.3526m³
